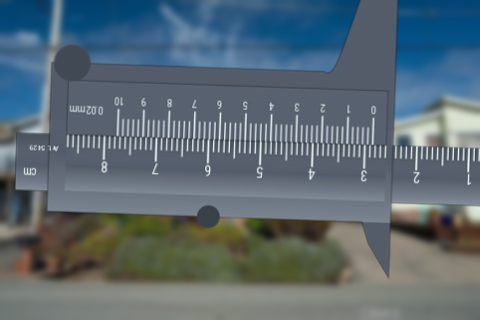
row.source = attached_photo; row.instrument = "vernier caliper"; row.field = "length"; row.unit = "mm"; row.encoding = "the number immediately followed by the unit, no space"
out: 28.5mm
